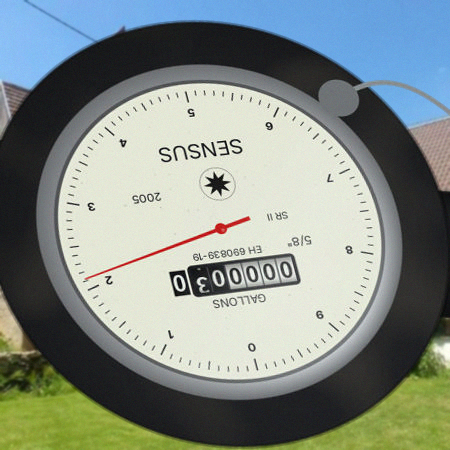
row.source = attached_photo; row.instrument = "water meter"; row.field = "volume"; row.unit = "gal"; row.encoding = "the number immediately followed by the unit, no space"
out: 32.1gal
